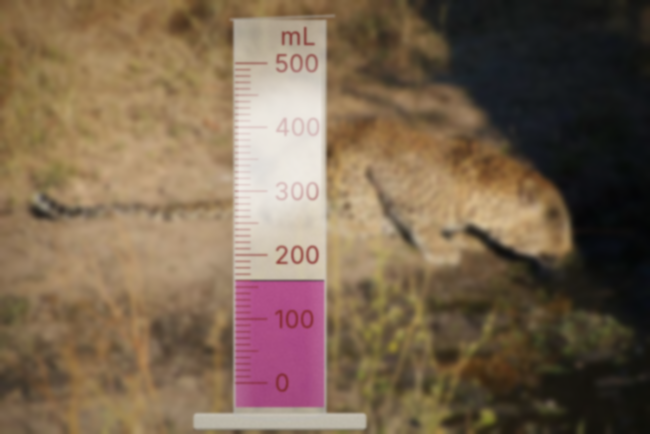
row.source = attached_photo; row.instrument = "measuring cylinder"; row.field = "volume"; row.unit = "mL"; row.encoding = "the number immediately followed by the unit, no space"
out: 160mL
